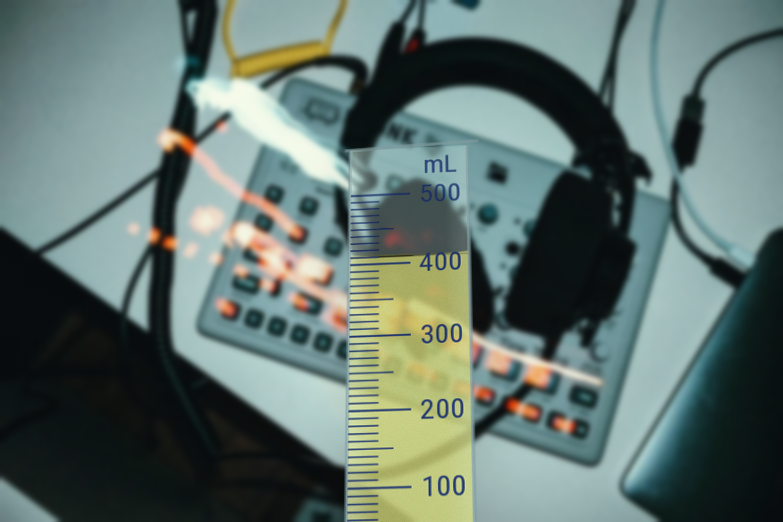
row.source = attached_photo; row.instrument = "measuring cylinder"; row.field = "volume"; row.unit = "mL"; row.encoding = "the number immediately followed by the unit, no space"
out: 410mL
